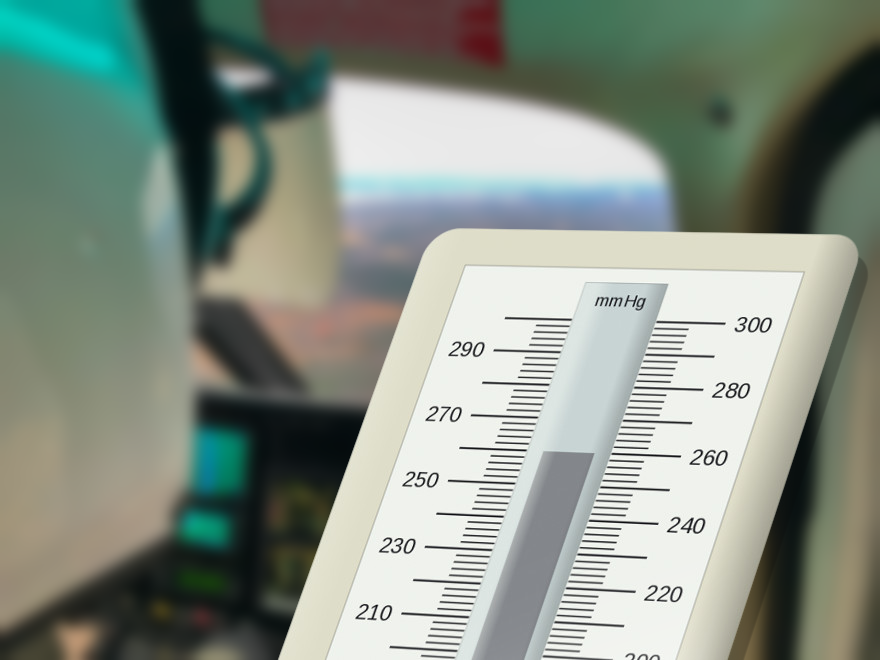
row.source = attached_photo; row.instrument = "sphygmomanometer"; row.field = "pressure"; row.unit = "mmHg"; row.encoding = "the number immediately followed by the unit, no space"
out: 260mmHg
